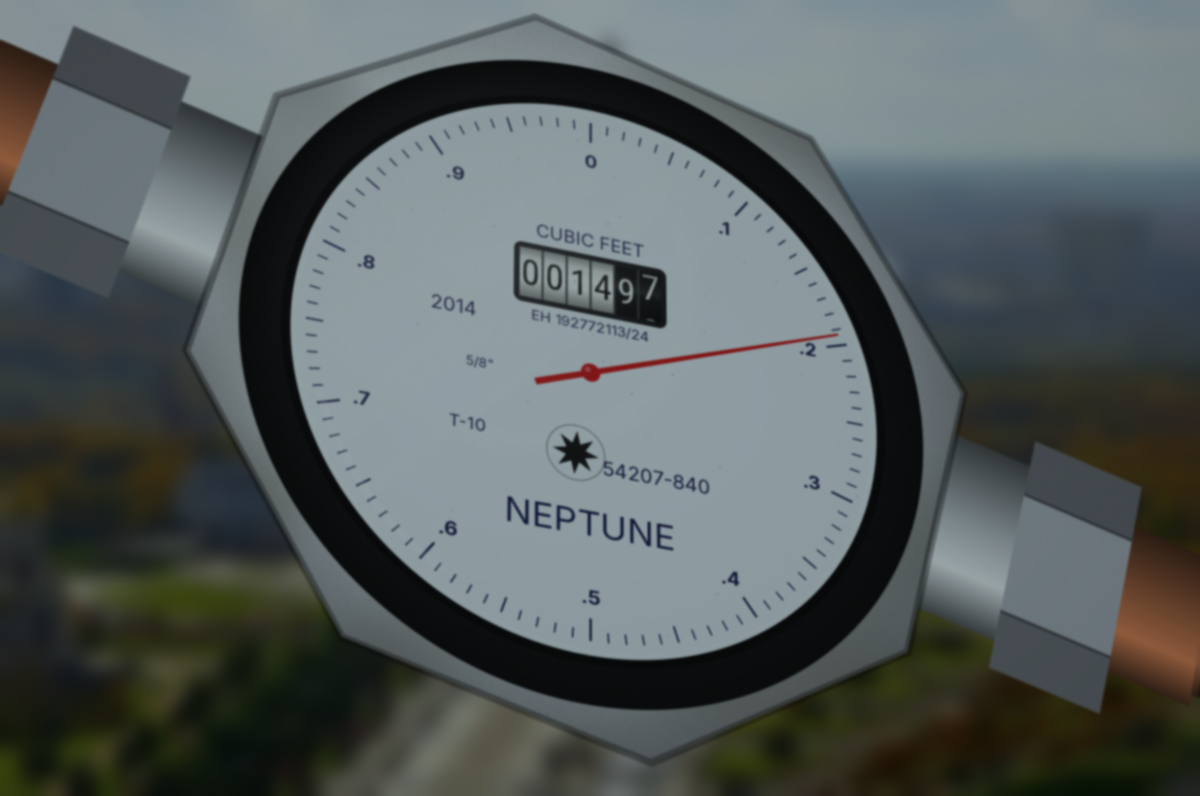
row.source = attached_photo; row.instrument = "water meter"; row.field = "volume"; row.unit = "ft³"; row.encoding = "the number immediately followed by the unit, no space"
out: 1497.19ft³
